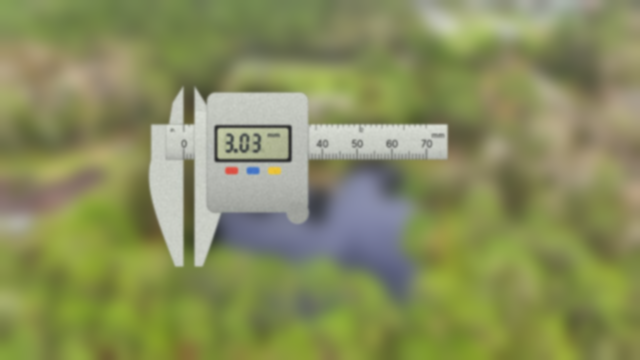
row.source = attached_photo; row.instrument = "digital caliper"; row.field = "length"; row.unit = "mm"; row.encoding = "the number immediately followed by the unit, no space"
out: 3.03mm
